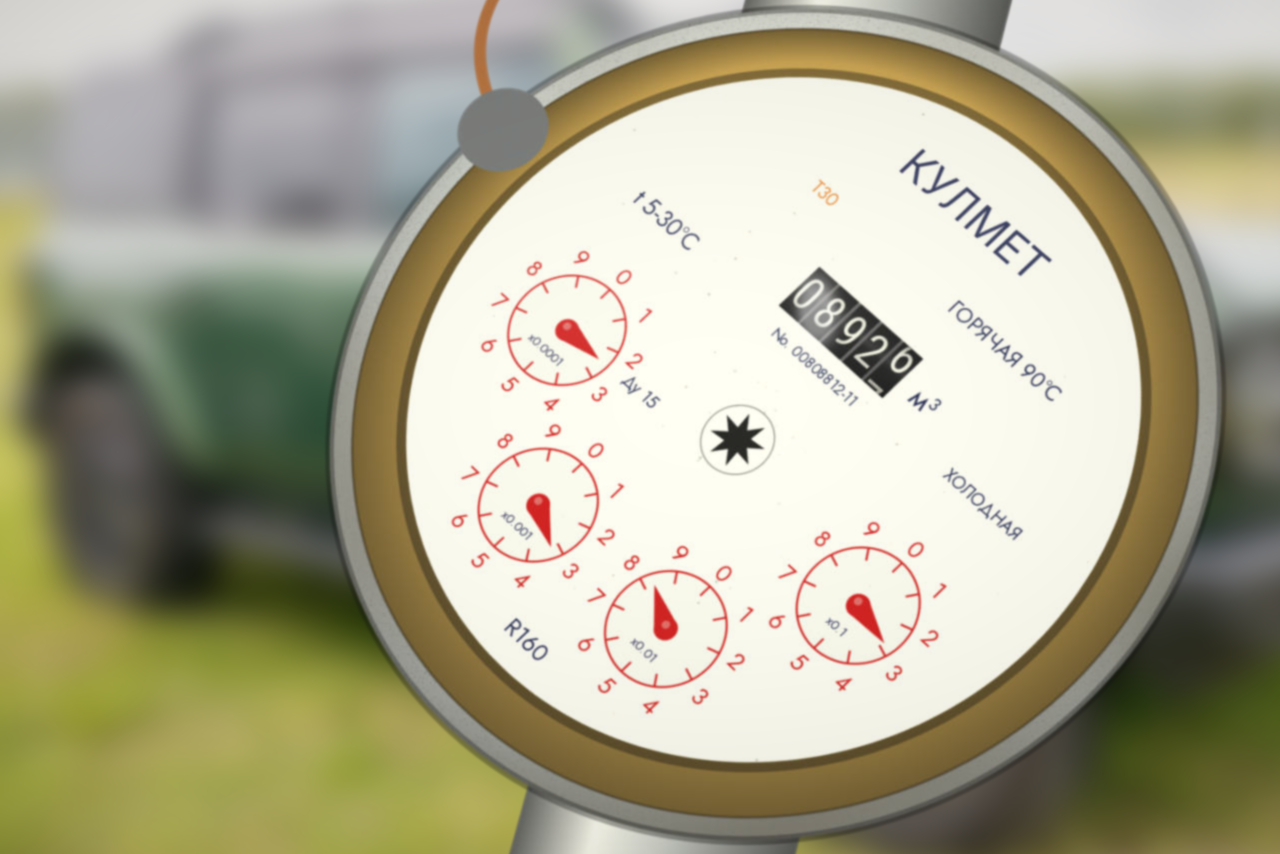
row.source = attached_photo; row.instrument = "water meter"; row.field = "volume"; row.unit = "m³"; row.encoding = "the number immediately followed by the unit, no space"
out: 8926.2832m³
